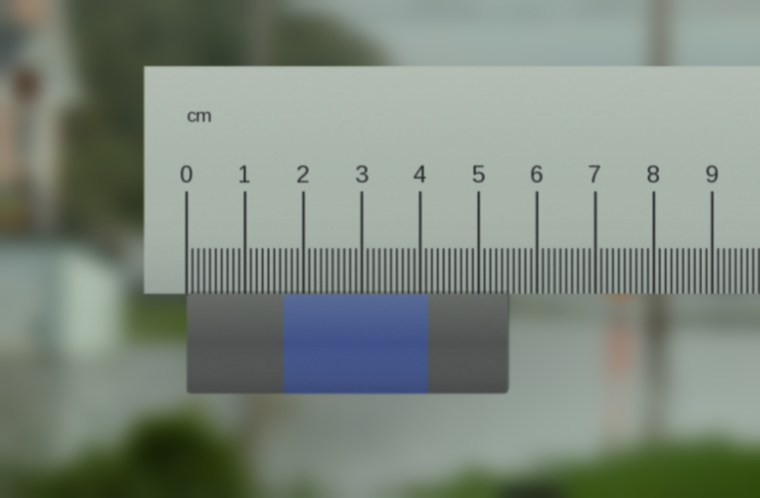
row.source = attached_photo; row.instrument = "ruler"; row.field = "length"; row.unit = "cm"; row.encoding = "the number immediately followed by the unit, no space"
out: 5.5cm
